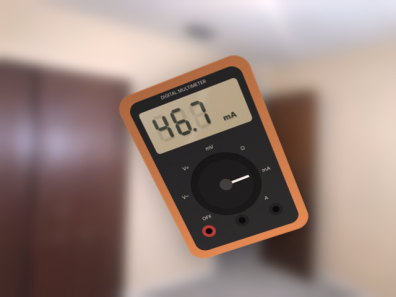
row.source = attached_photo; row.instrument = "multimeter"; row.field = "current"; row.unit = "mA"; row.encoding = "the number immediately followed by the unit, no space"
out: 46.7mA
